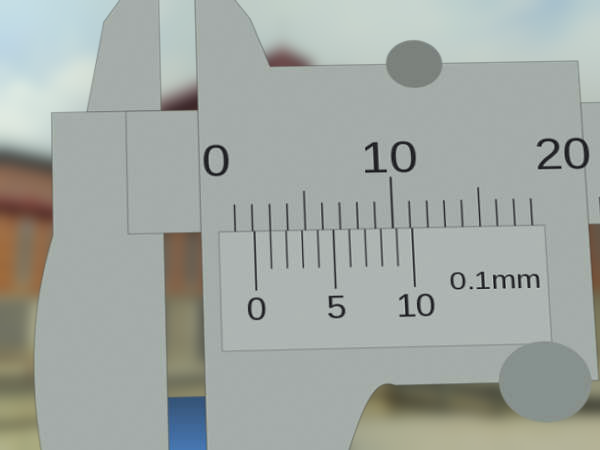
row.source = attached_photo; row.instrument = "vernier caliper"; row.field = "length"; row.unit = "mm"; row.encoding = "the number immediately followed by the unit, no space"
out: 2.1mm
